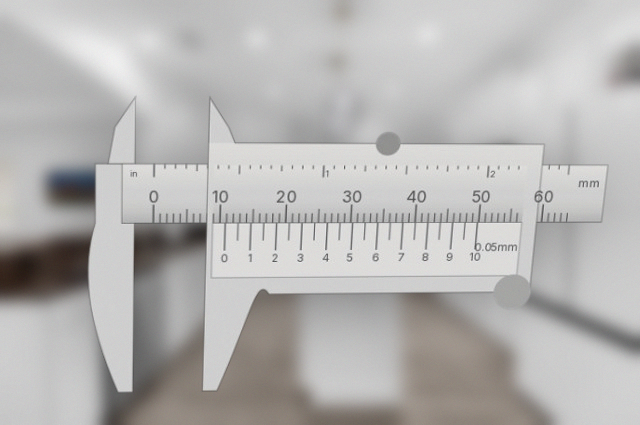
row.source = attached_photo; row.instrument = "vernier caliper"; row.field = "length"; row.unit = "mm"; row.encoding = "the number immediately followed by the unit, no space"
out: 10.8mm
